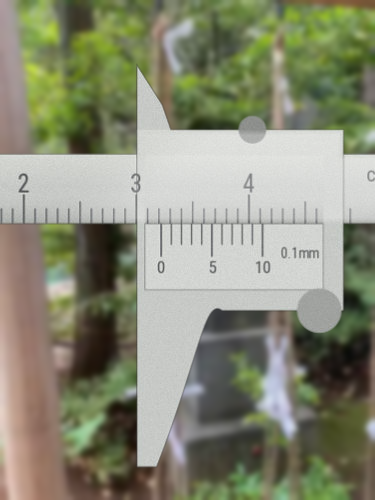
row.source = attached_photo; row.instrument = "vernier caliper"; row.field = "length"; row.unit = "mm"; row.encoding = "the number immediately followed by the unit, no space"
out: 32.2mm
